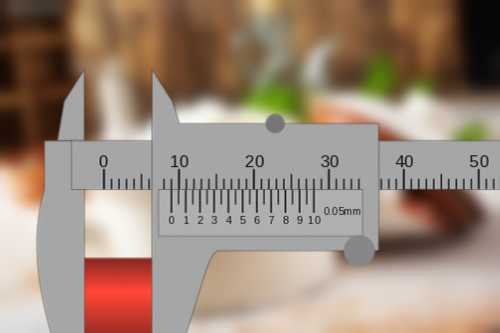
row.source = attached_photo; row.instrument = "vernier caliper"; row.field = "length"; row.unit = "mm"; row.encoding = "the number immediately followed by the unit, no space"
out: 9.0mm
